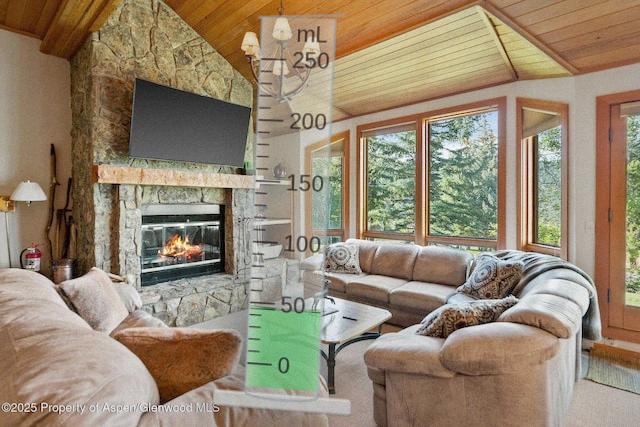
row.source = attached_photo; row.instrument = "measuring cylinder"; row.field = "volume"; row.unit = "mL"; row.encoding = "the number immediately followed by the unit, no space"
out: 45mL
